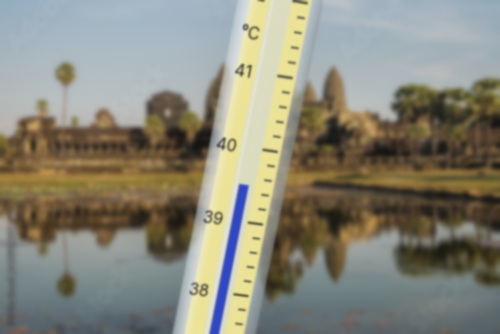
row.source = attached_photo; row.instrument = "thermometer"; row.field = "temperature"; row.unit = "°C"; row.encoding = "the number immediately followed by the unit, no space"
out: 39.5°C
